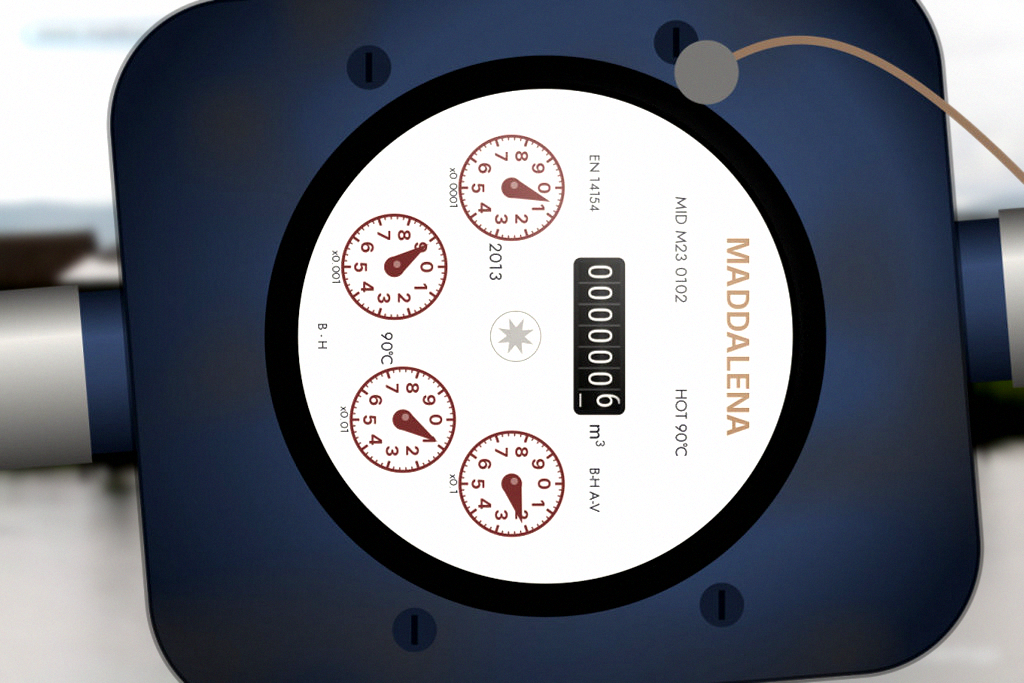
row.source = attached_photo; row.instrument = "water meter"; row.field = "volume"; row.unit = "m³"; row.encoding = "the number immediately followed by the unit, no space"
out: 6.2090m³
